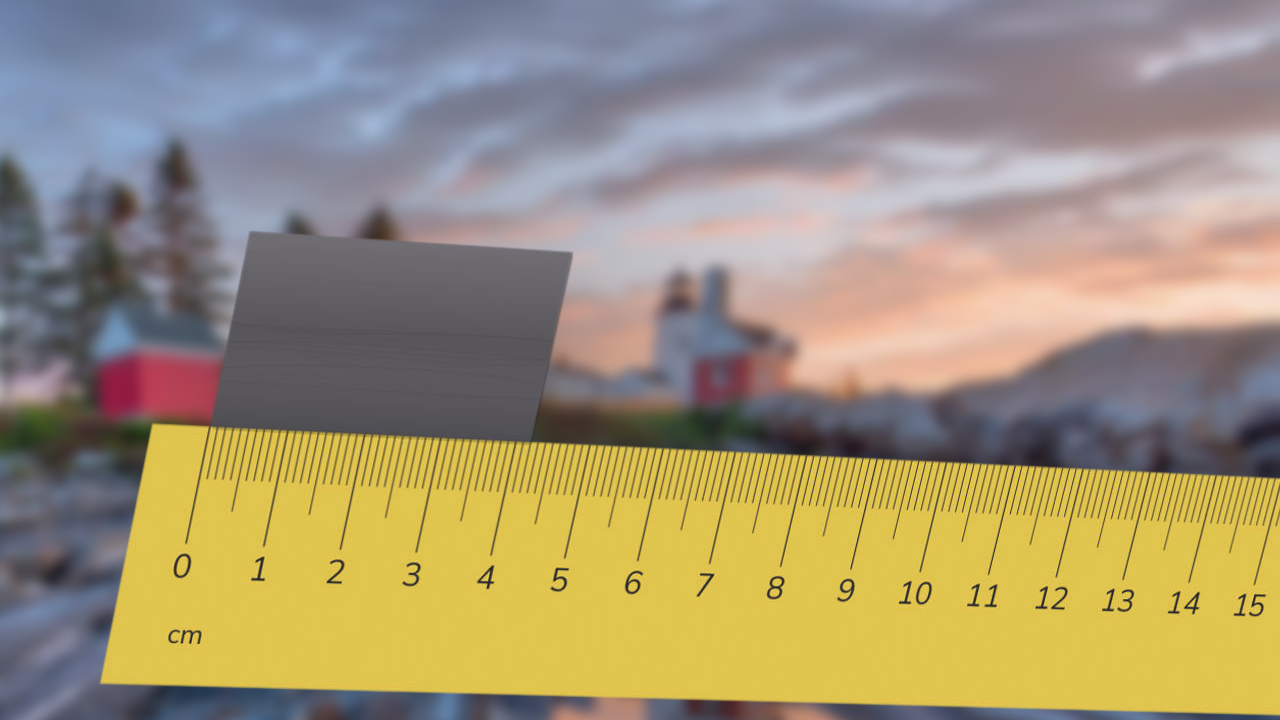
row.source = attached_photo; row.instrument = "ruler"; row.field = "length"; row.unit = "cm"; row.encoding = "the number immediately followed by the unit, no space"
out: 4.2cm
